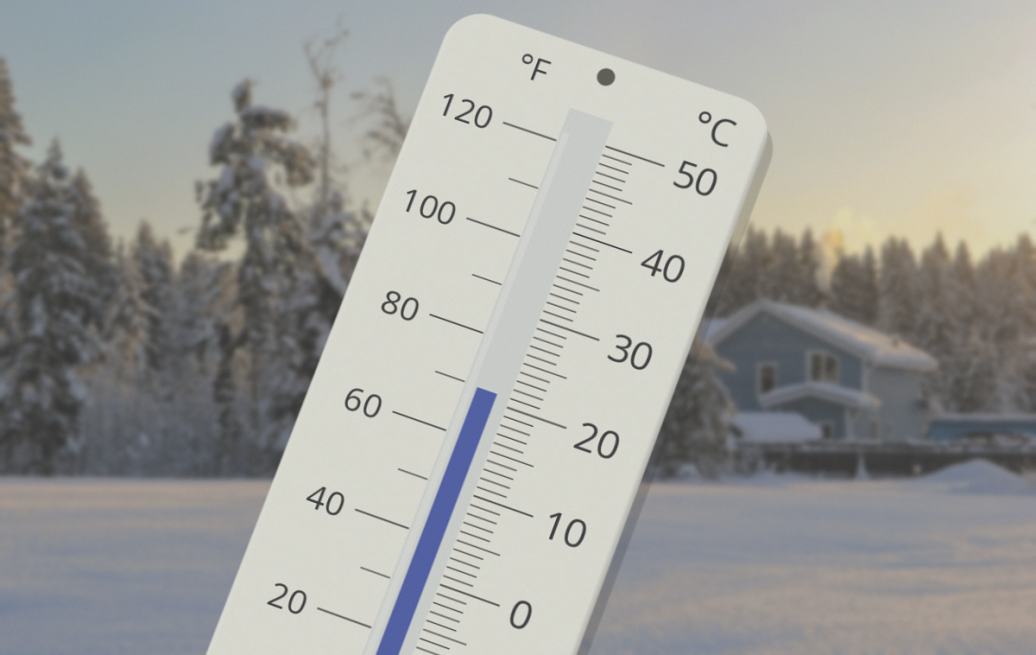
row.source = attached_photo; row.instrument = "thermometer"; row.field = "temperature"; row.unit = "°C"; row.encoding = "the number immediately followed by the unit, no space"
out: 21°C
